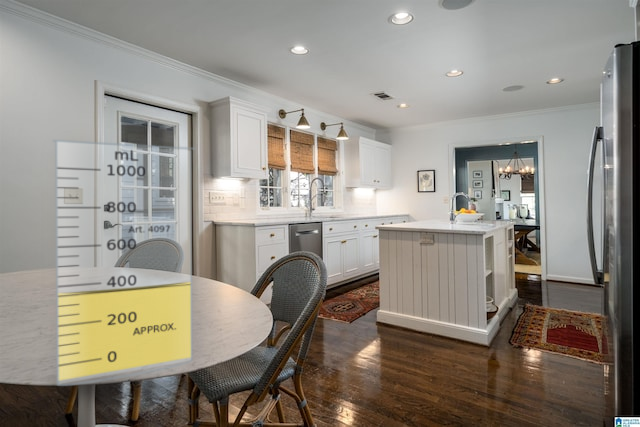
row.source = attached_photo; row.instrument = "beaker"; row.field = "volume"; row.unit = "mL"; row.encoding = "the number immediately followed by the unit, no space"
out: 350mL
